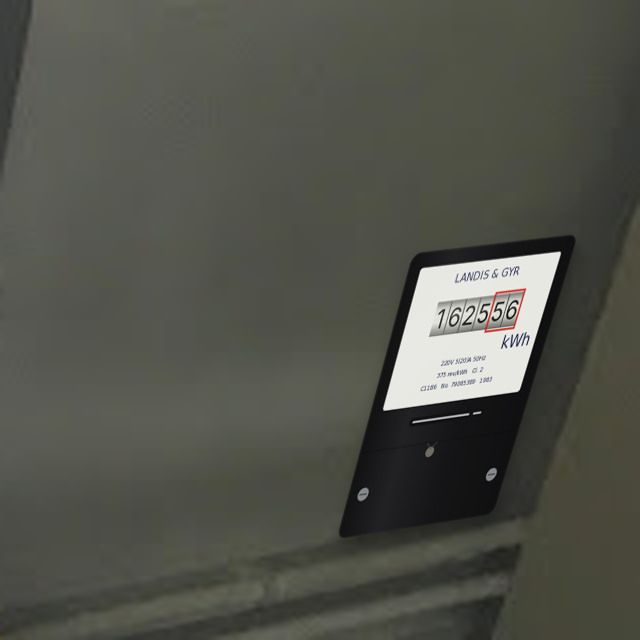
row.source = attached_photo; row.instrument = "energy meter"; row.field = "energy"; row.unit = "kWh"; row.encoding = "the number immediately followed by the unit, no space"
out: 1625.56kWh
